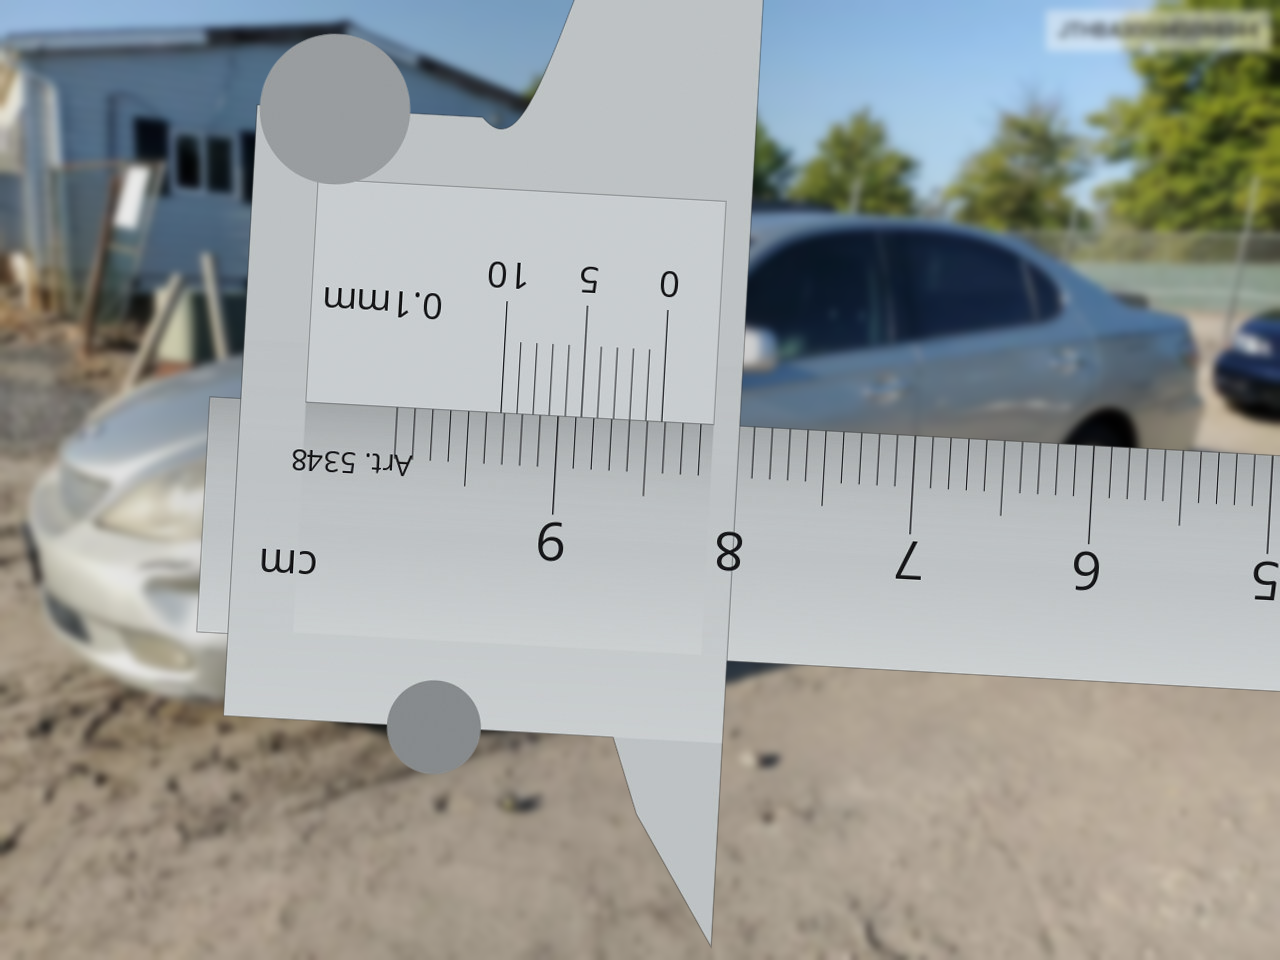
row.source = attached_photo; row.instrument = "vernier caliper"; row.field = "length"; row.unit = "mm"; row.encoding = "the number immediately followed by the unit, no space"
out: 84.2mm
